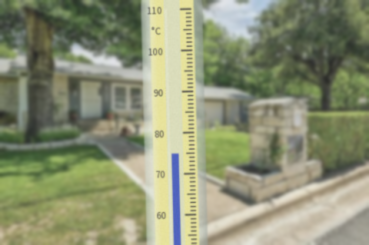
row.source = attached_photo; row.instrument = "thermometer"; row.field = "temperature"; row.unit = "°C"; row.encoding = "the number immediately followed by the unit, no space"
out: 75°C
